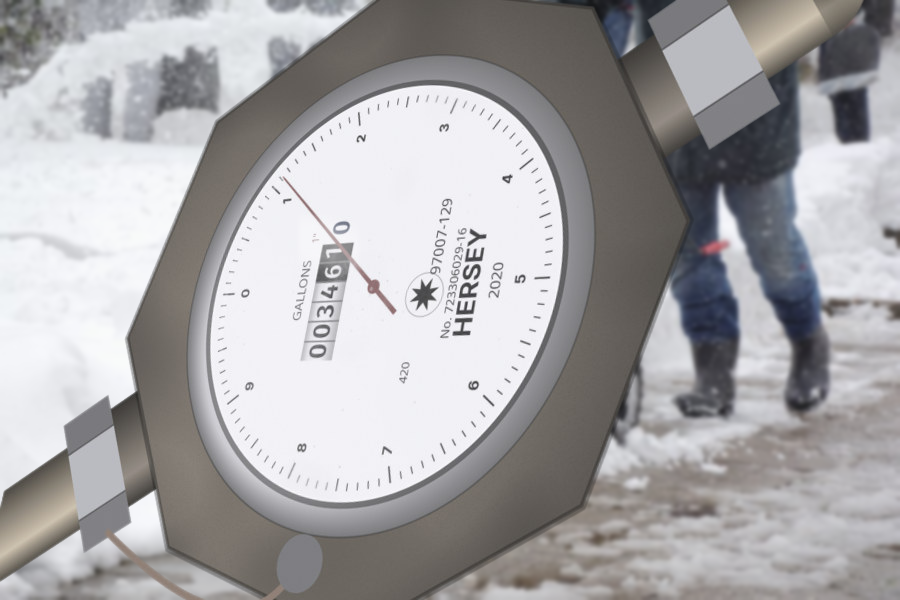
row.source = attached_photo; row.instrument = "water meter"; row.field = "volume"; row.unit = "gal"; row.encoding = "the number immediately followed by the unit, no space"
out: 34611.1gal
